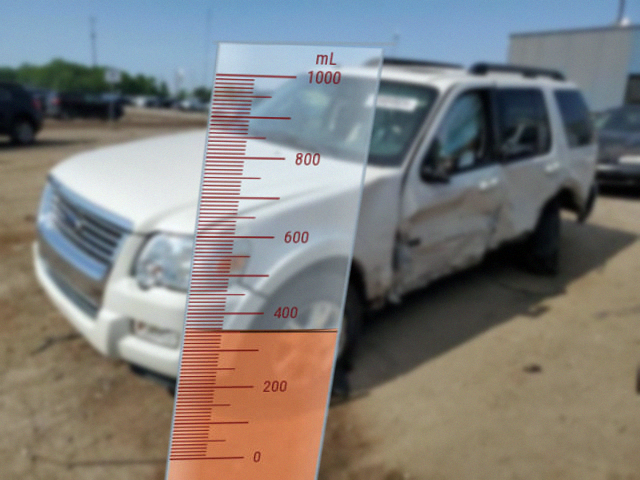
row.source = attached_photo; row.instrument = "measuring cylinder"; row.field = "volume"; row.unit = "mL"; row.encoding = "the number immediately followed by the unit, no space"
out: 350mL
